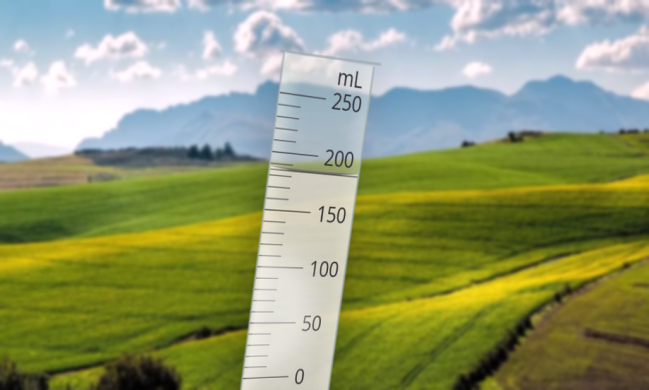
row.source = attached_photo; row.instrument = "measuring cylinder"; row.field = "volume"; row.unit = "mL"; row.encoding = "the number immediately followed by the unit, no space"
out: 185mL
